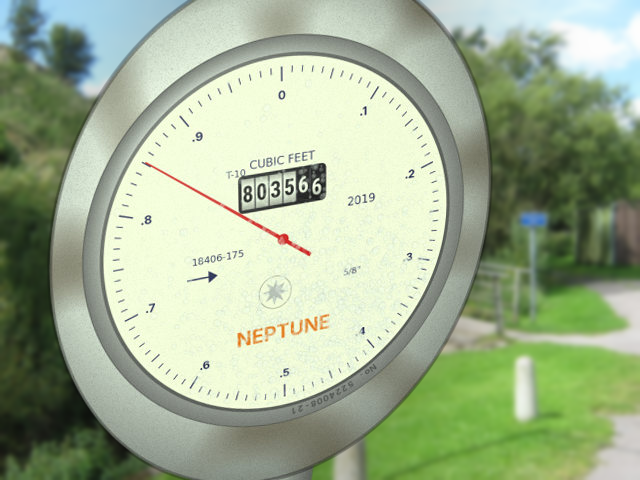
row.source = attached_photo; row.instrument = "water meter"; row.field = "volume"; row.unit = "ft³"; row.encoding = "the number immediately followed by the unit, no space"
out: 803565.85ft³
